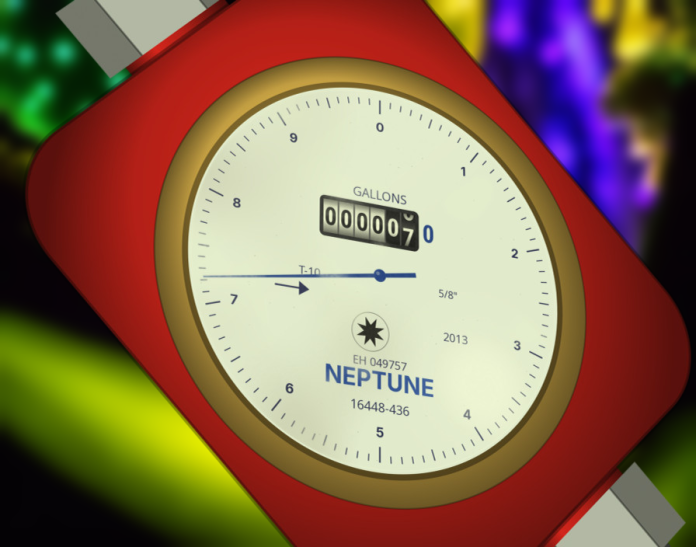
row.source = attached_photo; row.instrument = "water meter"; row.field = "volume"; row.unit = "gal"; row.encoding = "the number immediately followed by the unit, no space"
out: 67.2gal
